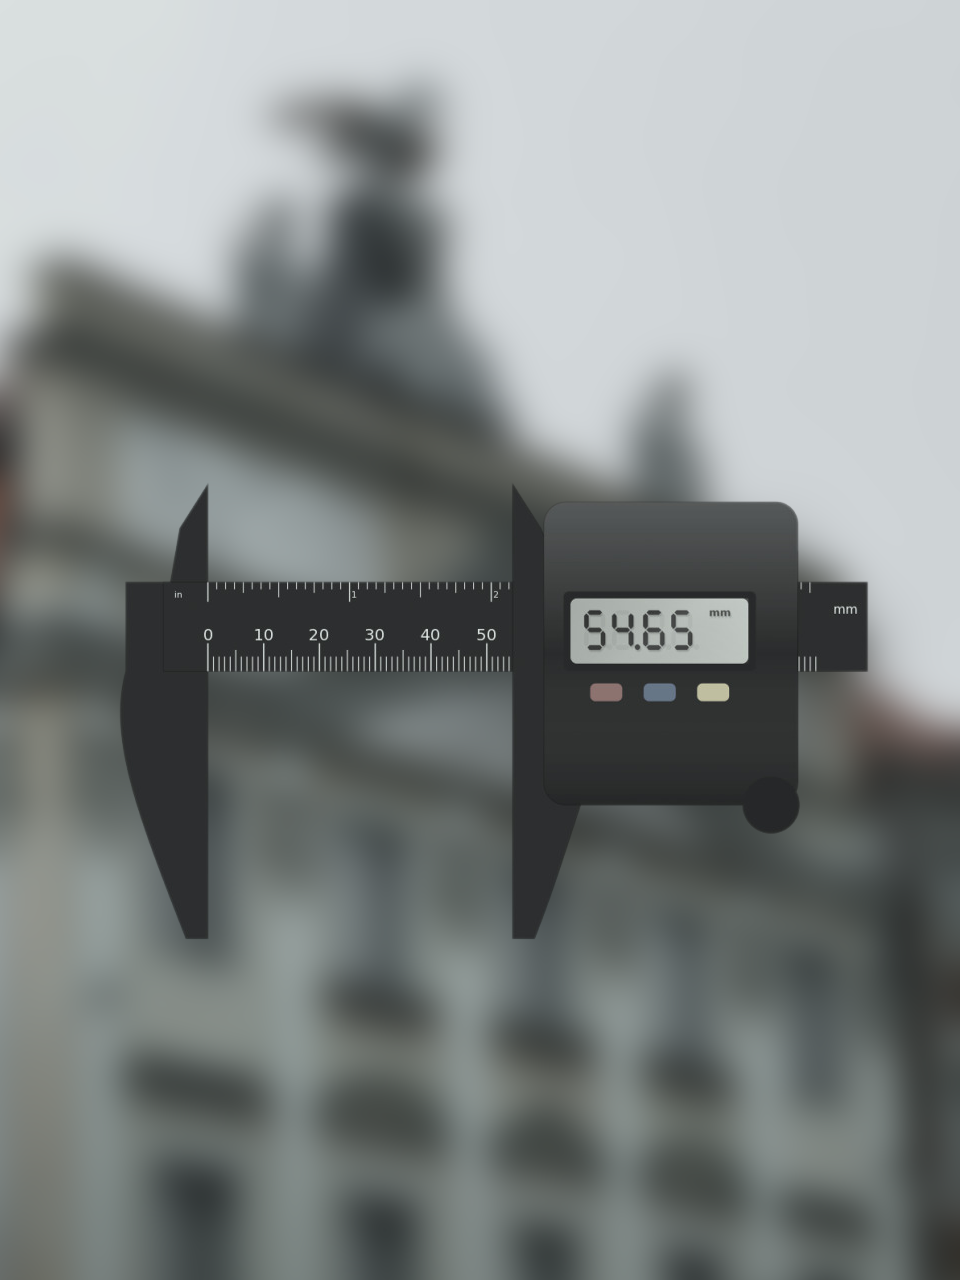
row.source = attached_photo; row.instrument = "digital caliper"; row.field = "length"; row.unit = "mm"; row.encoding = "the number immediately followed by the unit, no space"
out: 54.65mm
